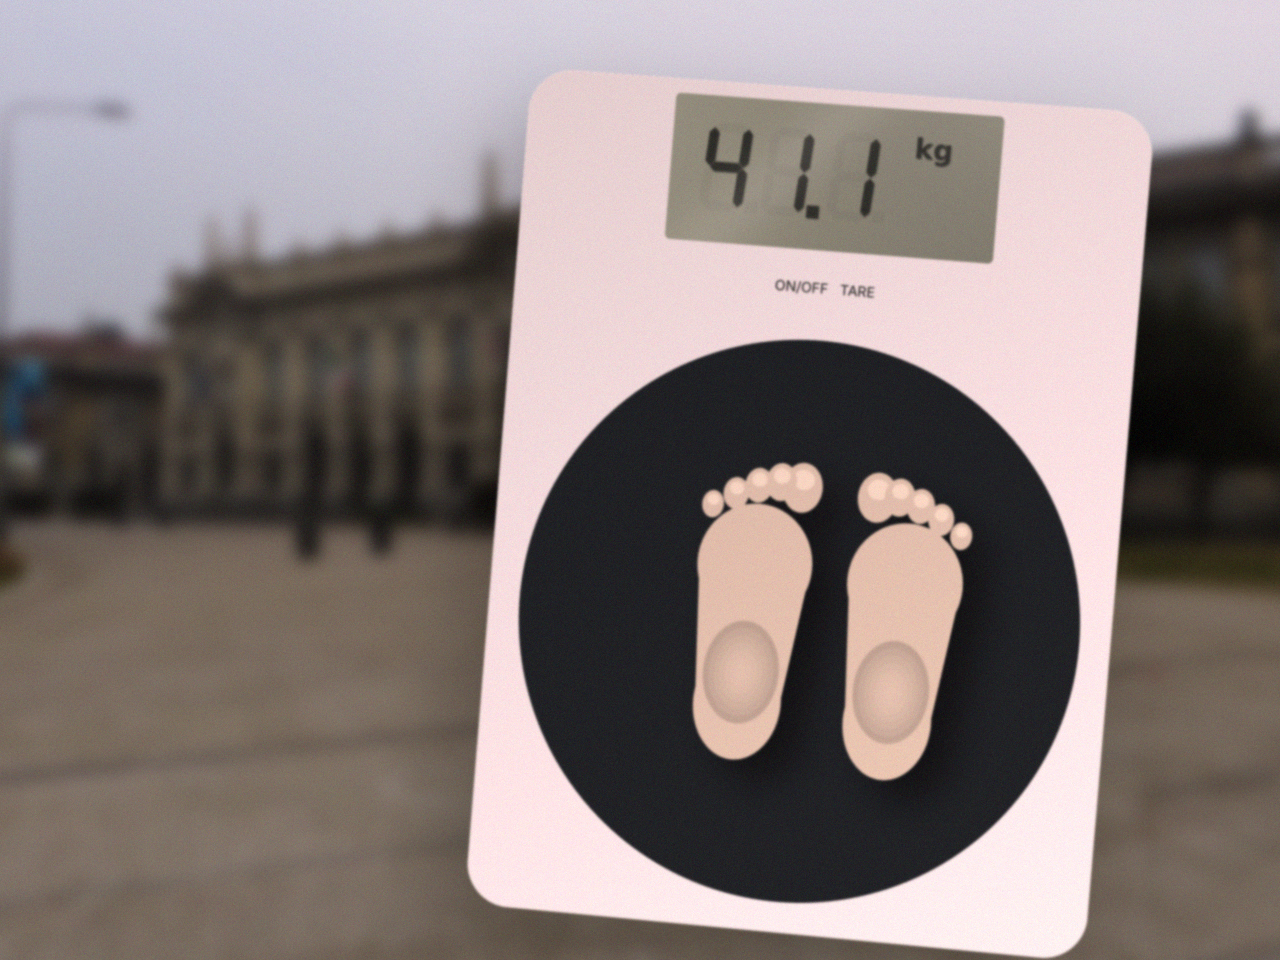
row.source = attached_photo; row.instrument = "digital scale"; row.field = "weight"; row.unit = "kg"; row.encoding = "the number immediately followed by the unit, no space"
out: 41.1kg
